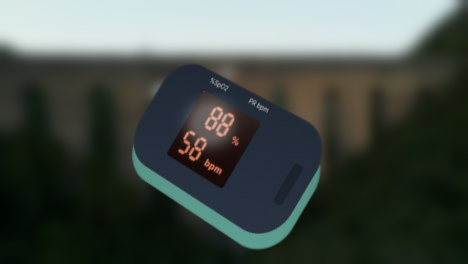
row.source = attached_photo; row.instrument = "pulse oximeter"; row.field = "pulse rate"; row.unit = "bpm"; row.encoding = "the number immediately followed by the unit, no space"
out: 58bpm
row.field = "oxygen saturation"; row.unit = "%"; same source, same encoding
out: 88%
